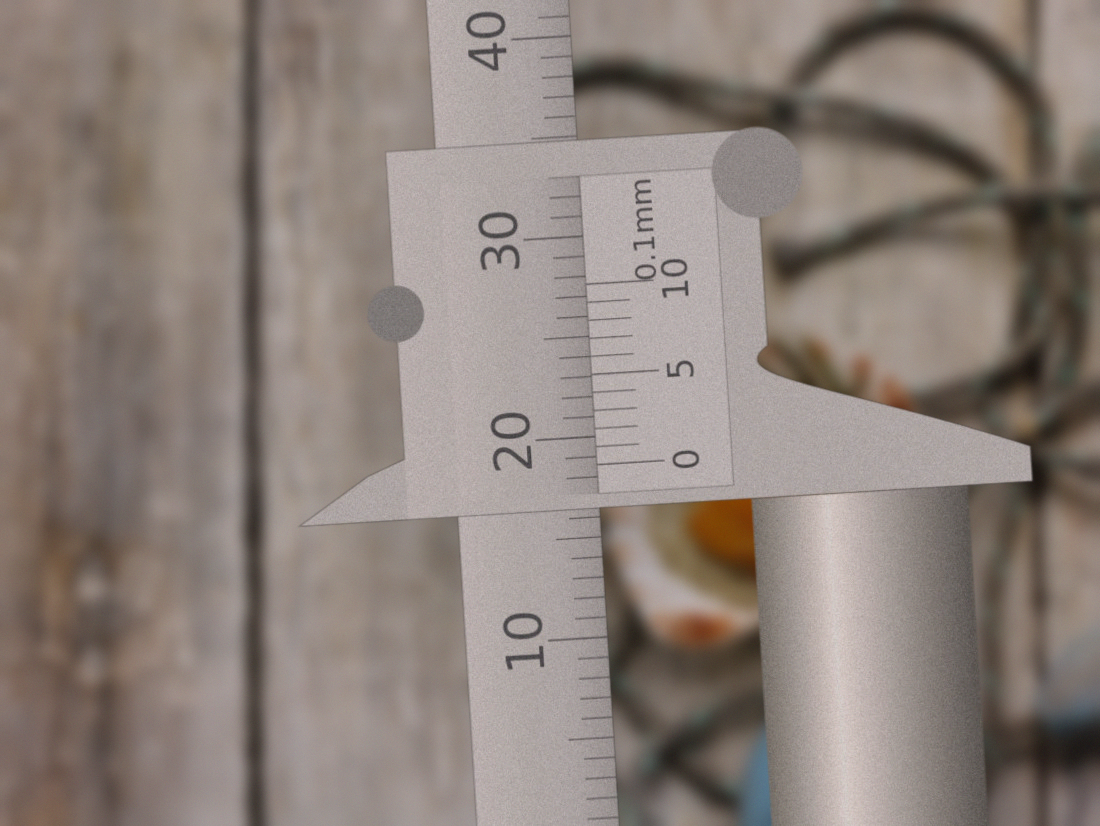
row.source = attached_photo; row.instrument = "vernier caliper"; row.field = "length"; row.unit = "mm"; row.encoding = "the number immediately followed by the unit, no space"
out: 18.6mm
